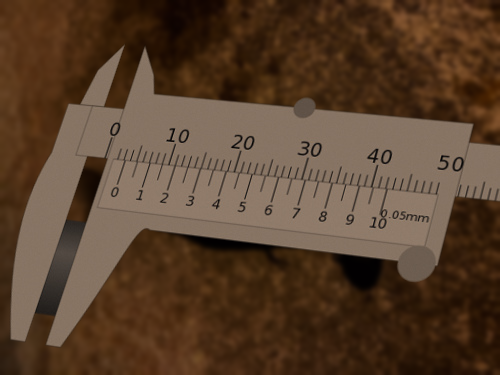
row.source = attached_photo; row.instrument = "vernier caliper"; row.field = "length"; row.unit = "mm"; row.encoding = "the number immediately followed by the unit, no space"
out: 3.2mm
